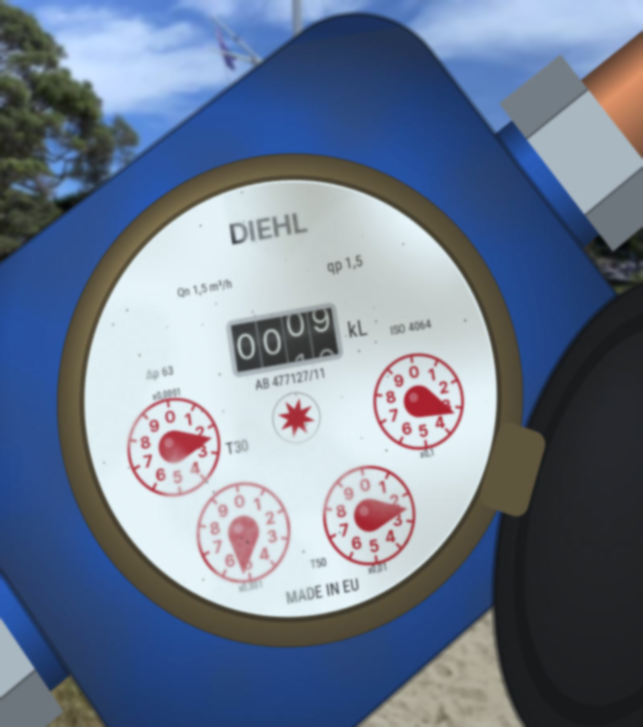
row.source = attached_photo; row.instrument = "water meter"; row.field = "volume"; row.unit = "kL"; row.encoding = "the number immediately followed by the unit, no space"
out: 9.3252kL
